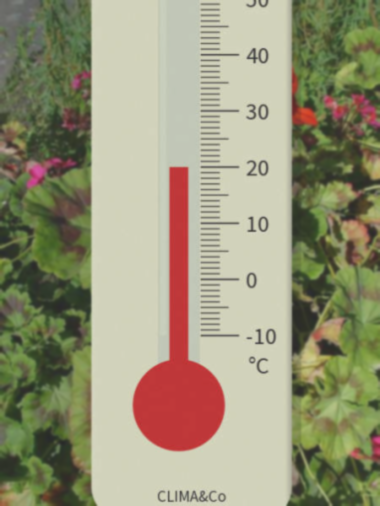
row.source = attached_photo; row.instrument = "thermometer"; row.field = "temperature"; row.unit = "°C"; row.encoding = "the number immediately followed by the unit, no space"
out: 20°C
